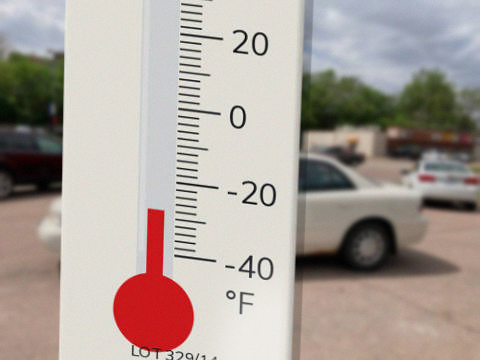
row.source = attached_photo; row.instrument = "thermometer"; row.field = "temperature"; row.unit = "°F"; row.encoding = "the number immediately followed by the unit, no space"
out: -28°F
